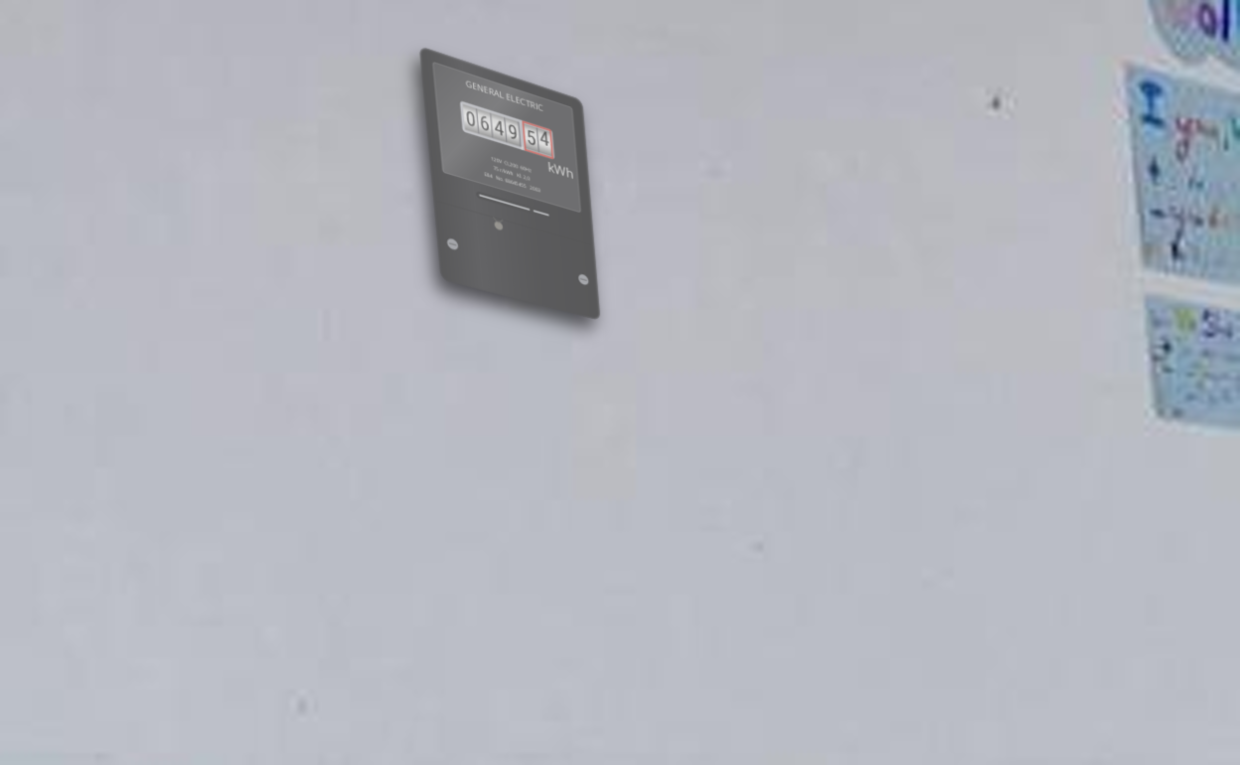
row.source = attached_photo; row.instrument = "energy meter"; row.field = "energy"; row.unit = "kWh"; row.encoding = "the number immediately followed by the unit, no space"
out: 649.54kWh
